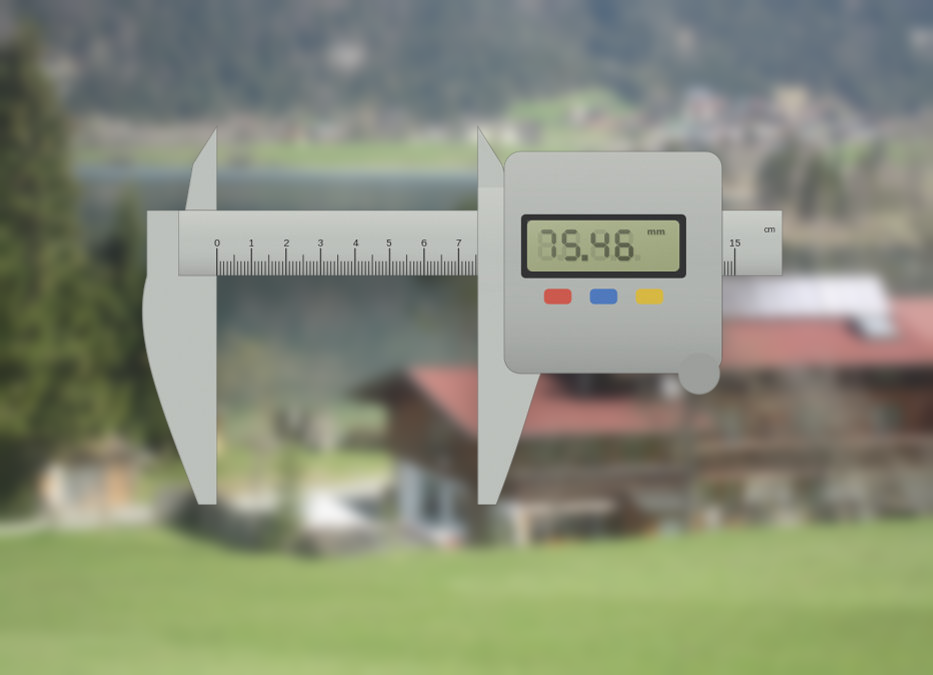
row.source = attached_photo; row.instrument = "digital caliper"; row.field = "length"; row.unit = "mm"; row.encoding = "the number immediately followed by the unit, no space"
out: 75.46mm
